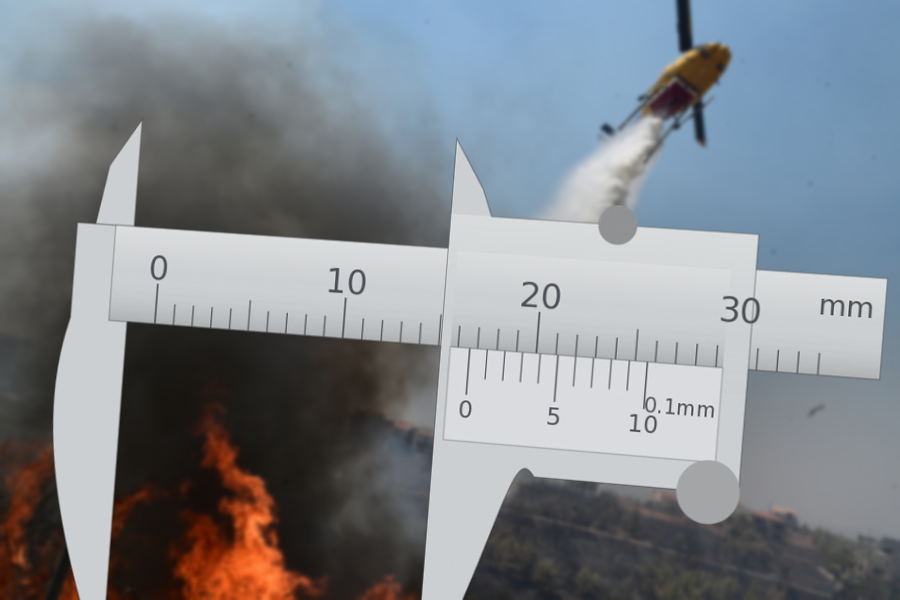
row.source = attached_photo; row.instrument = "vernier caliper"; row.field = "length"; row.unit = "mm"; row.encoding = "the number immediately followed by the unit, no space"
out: 16.6mm
